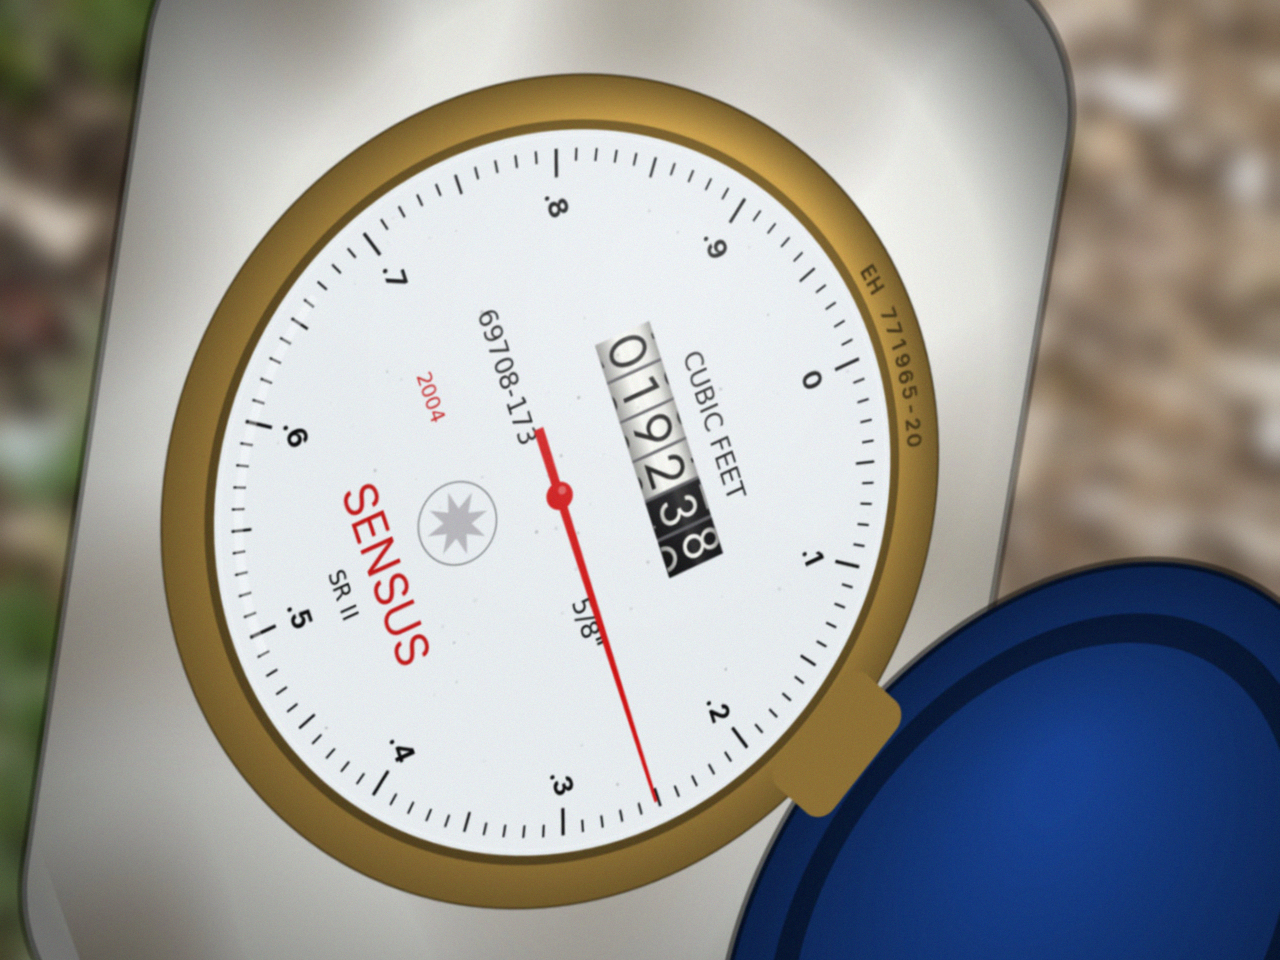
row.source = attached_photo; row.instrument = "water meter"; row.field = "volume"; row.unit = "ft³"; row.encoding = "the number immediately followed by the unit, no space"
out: 19238.25ft³
